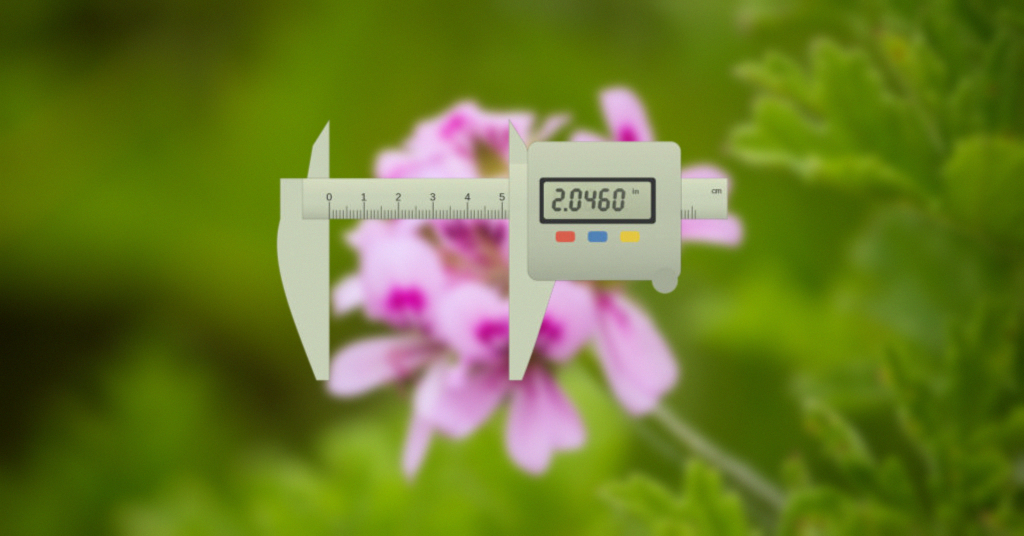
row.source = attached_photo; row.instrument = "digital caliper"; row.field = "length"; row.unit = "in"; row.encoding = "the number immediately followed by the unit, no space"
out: 2.0460in
